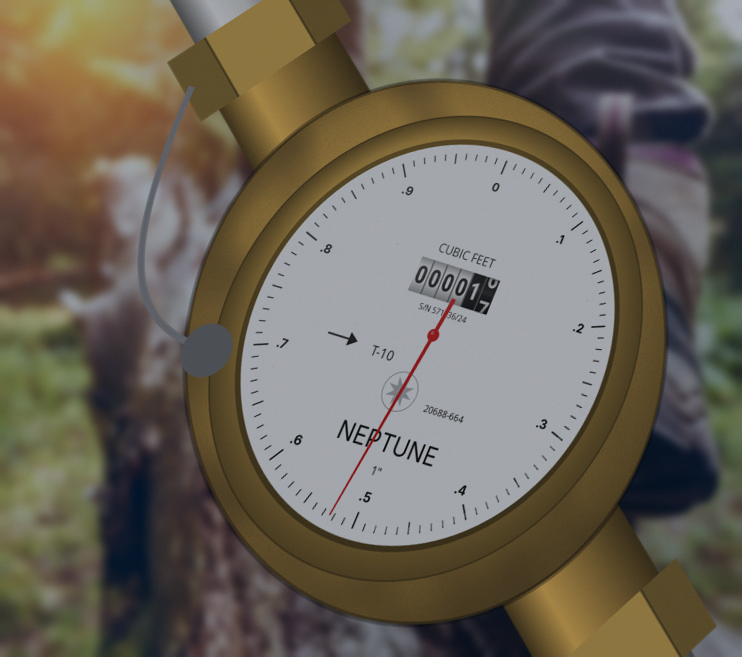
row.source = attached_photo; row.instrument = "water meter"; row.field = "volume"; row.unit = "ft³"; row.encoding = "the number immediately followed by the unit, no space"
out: 16.52ft³
